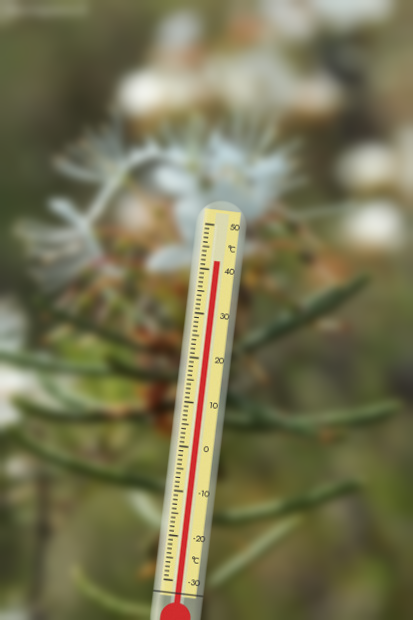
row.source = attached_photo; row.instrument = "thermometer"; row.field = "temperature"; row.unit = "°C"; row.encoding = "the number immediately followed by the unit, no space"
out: 42°C
